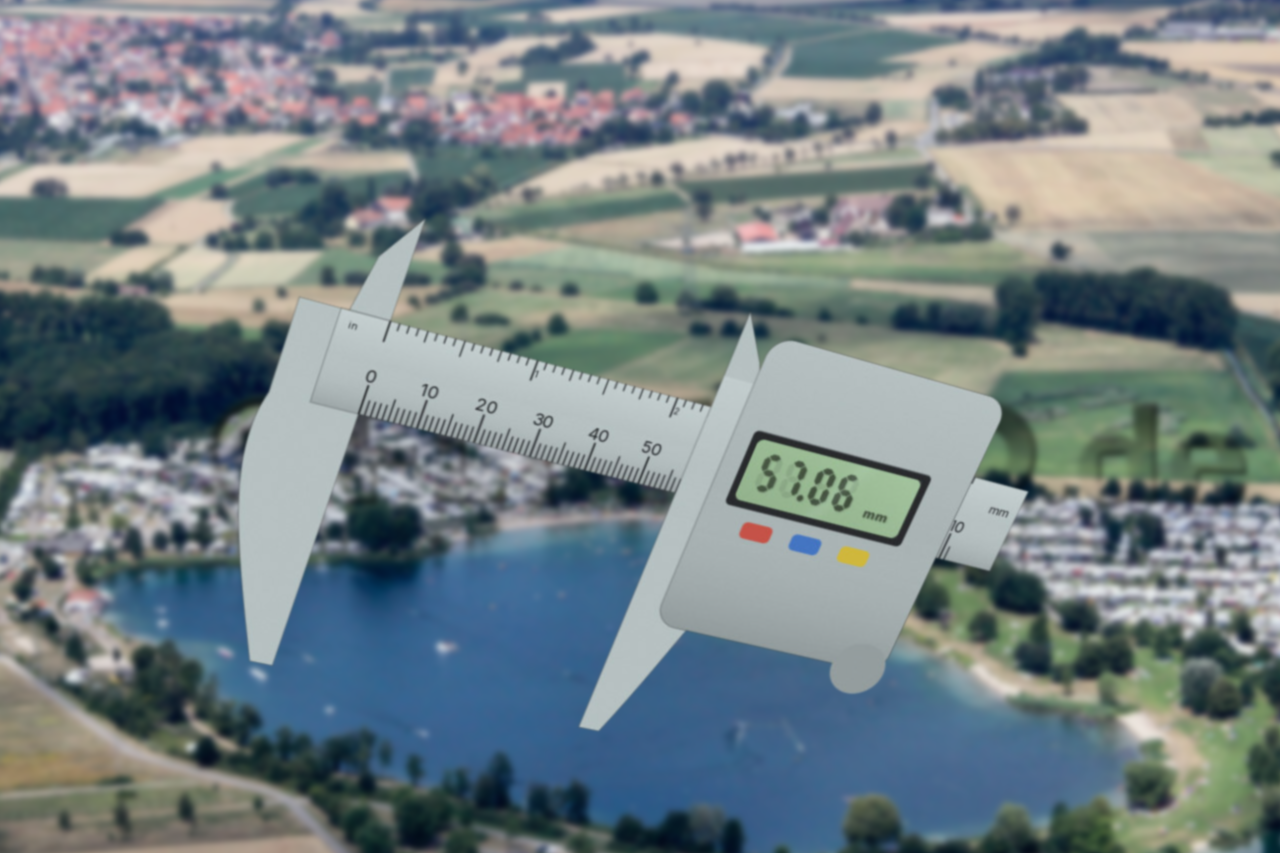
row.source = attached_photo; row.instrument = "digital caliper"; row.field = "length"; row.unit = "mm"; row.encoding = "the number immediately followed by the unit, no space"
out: 57.06mm
